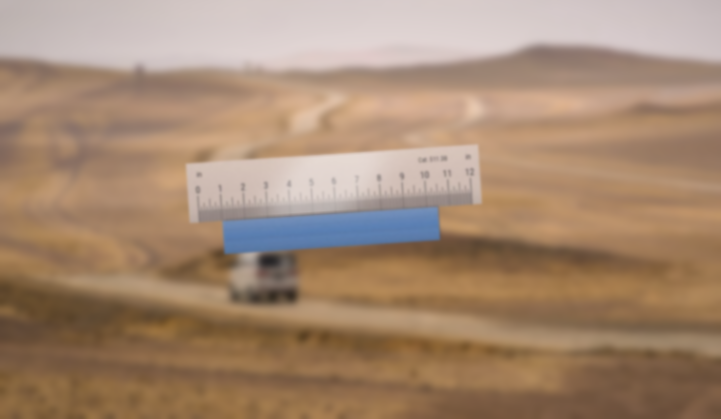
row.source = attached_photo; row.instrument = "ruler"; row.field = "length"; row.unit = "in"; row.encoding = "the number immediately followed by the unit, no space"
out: 9.5in
